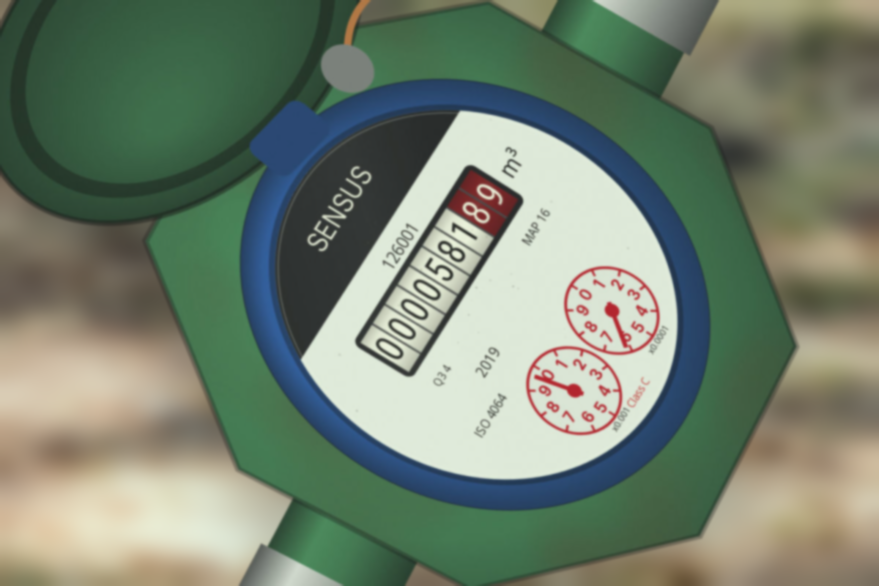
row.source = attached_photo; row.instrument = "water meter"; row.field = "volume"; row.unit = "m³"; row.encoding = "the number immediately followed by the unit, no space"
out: 581.8896m³
